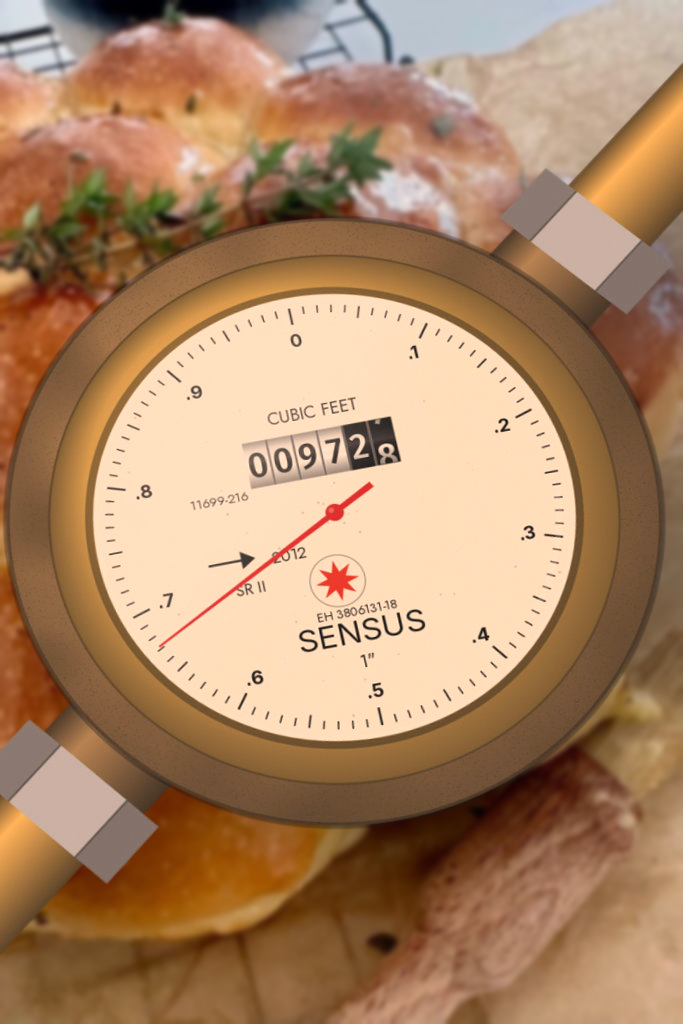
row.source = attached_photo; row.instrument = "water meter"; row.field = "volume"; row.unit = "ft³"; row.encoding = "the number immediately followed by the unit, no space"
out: 9727.67ft³
